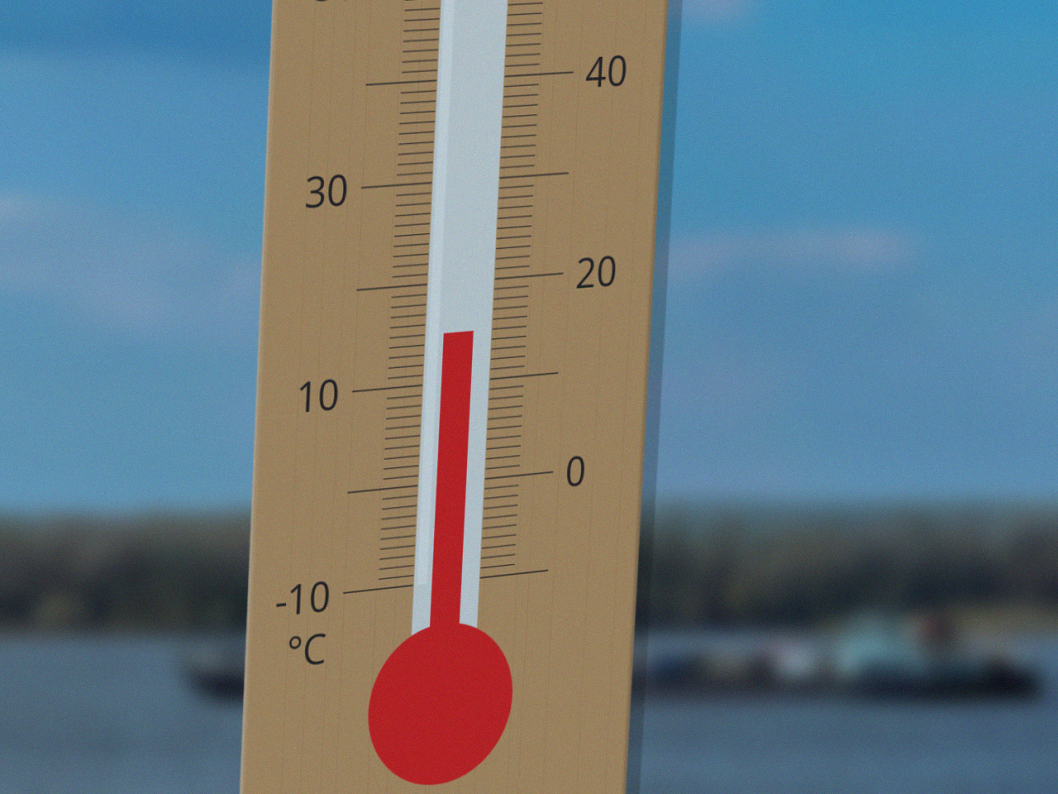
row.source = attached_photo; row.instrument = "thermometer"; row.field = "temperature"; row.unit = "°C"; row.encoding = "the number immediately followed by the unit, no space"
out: 15°C
